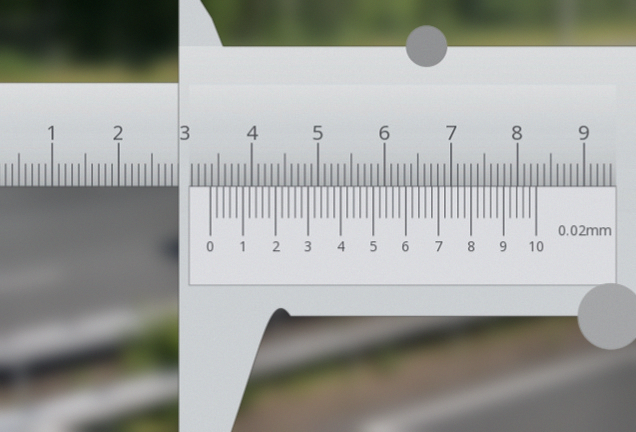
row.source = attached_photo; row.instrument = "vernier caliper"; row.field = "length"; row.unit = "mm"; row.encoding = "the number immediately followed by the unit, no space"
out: 33.8mm
